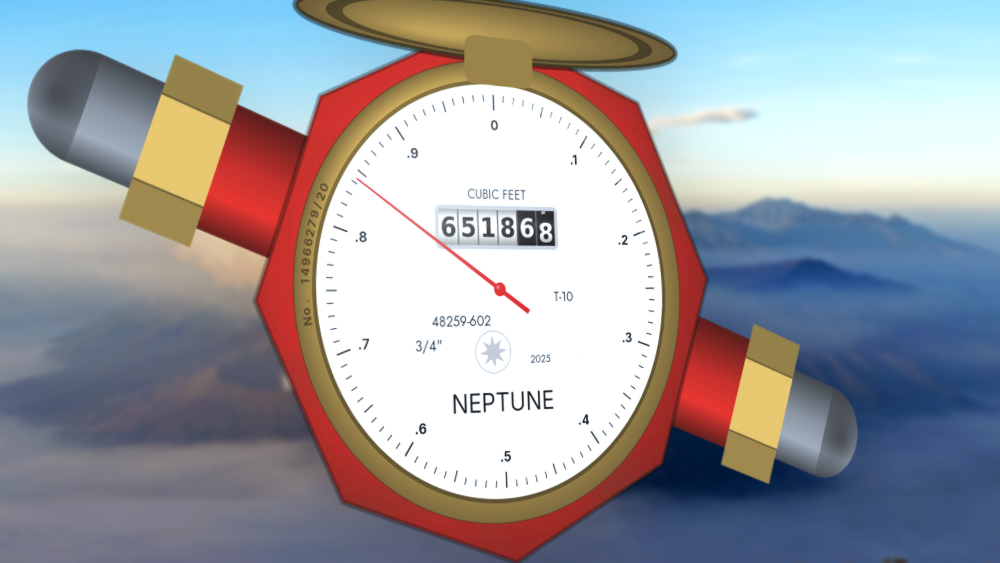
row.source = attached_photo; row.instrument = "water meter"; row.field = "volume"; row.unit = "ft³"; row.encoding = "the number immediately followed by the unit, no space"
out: 651867.84ft³
